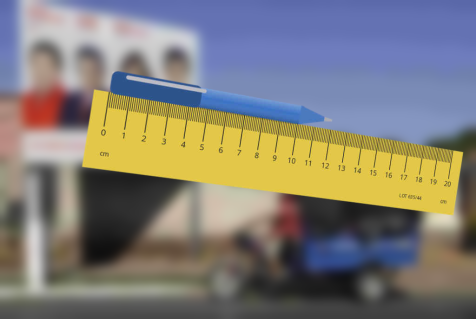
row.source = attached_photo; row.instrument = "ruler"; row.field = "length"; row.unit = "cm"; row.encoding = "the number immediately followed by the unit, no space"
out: 12cm
